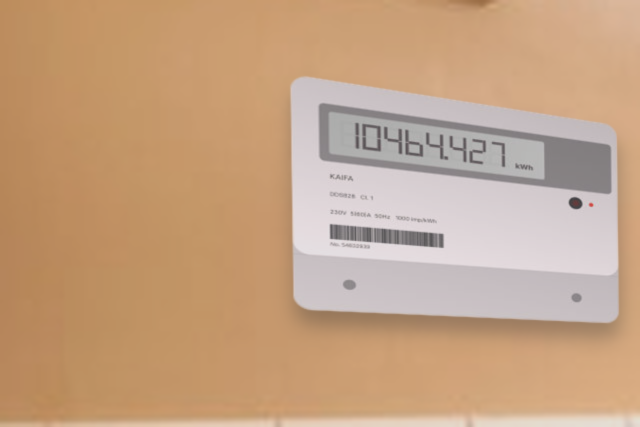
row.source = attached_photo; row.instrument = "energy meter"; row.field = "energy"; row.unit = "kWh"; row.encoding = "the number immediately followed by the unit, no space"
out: 10464.427kWh
